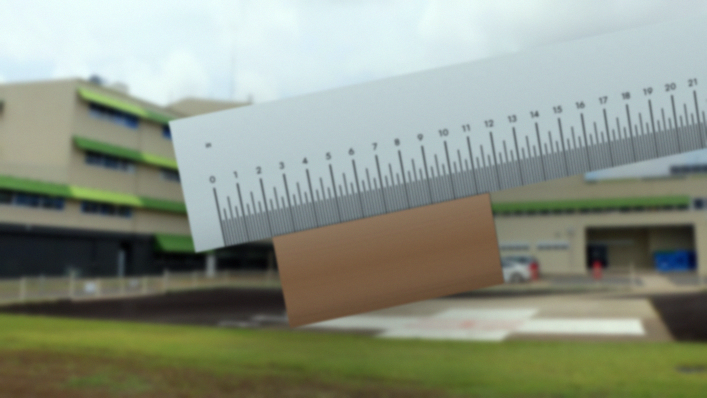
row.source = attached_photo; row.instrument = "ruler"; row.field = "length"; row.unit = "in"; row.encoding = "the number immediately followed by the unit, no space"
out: 9.5in
